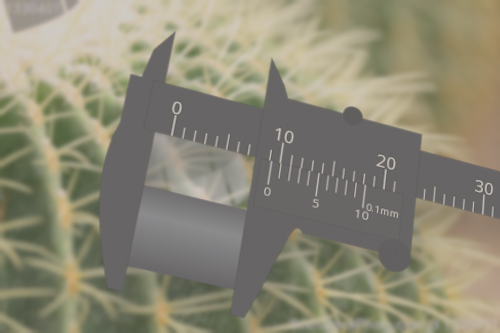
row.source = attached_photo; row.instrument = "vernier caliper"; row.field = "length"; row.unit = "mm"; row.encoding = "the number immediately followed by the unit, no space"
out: 9.2mm
